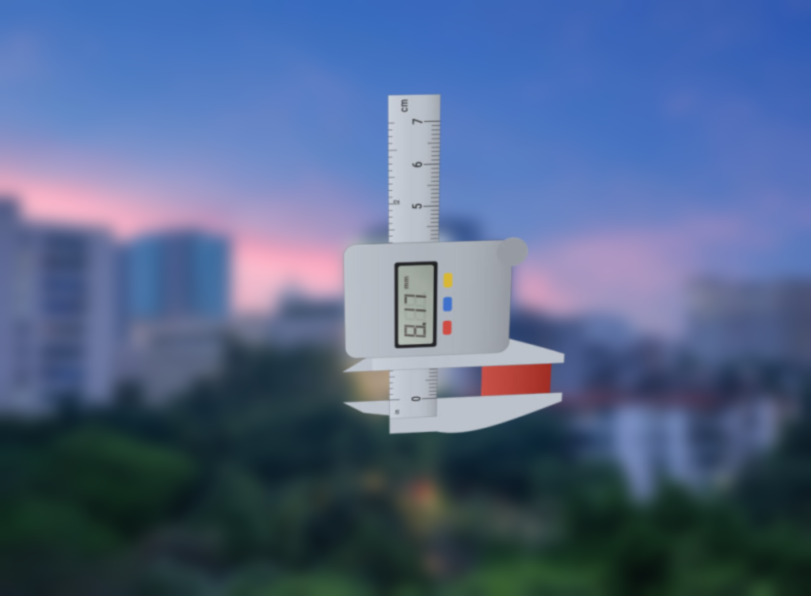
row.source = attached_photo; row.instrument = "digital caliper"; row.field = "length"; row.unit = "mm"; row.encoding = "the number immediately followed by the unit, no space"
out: 8.17mm
